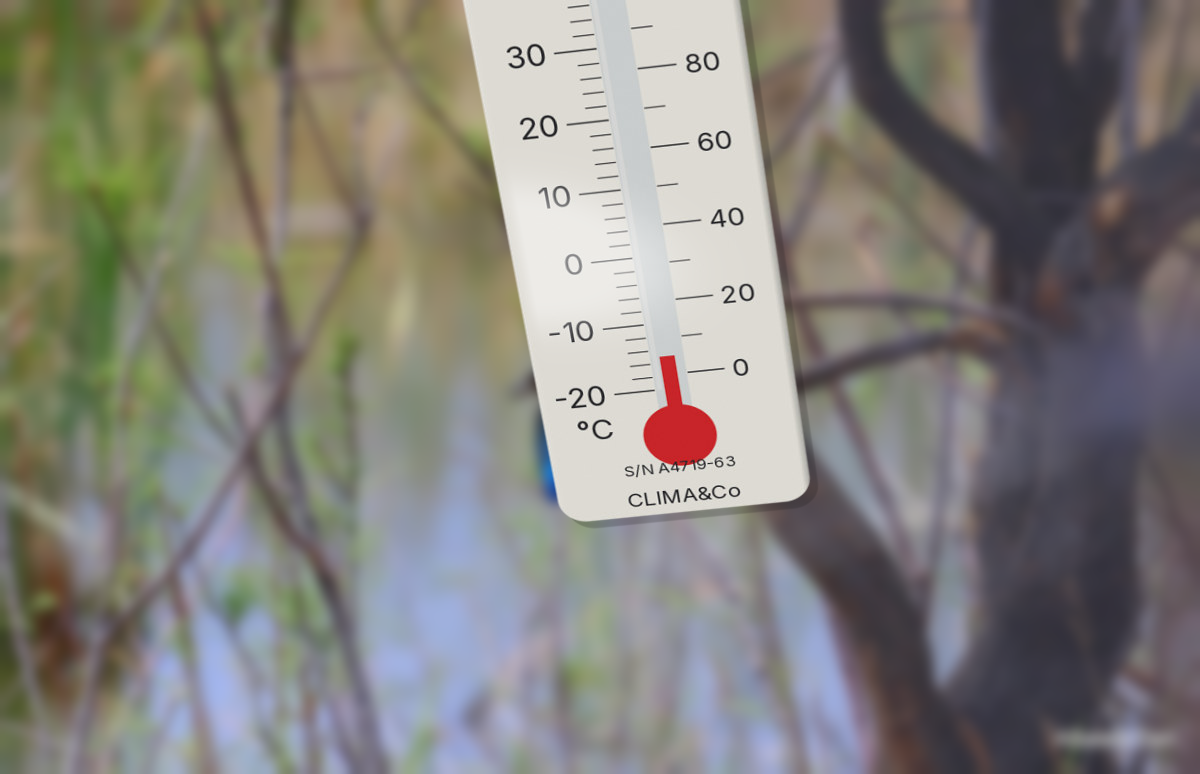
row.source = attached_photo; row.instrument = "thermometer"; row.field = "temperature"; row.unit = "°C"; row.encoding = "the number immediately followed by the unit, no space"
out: -15°C
